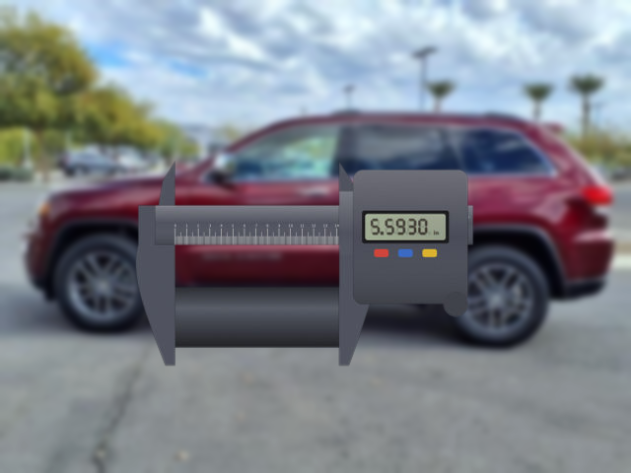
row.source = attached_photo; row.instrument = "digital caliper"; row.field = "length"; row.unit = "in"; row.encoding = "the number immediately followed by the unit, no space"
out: 5.5930in
